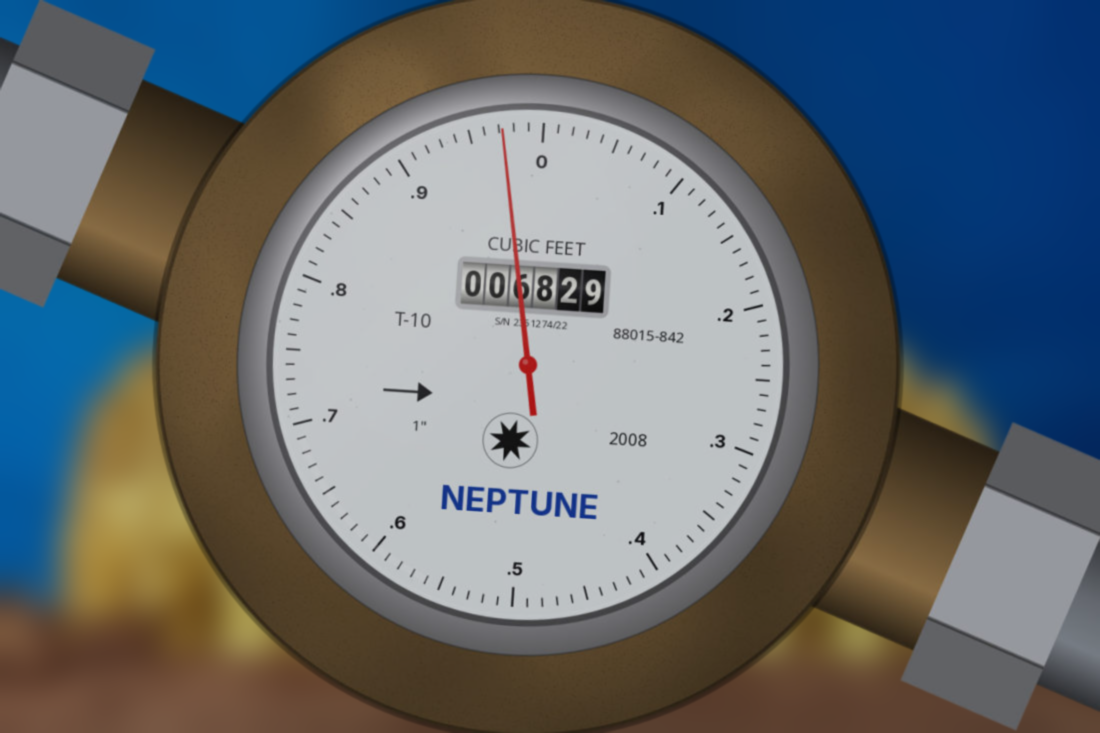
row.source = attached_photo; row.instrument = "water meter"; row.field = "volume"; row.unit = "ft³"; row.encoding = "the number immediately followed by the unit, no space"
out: 6828.97ft³
